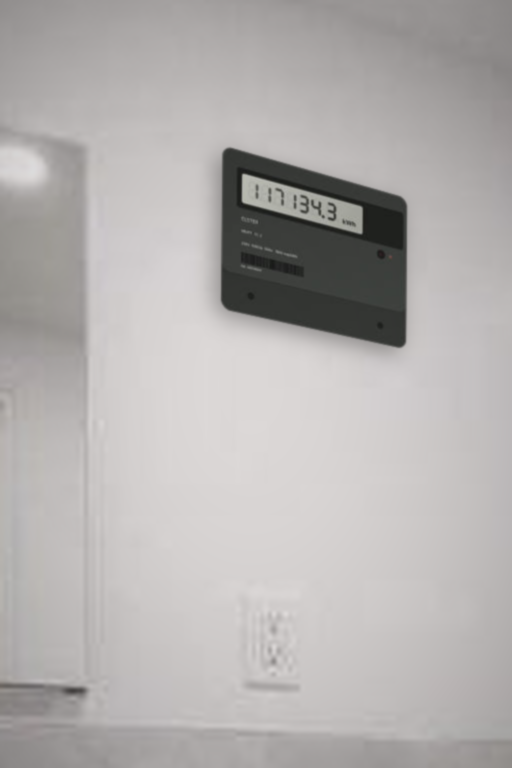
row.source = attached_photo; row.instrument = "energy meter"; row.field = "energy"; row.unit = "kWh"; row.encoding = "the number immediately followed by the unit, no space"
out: 117134.3kWh
